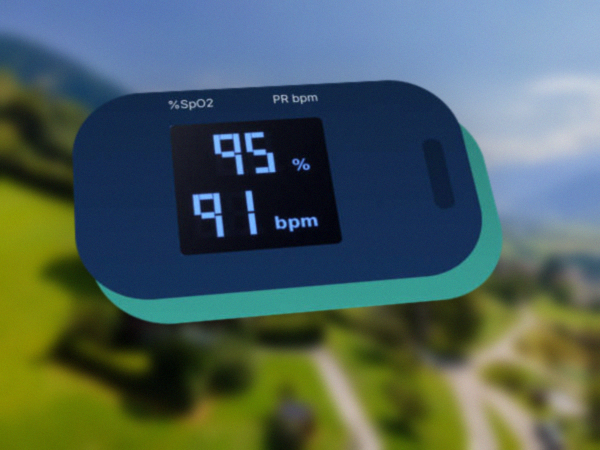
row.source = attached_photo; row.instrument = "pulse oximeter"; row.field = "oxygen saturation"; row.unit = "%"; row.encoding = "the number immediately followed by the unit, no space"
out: 95%
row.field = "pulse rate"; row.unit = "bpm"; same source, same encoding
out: 91bpm
